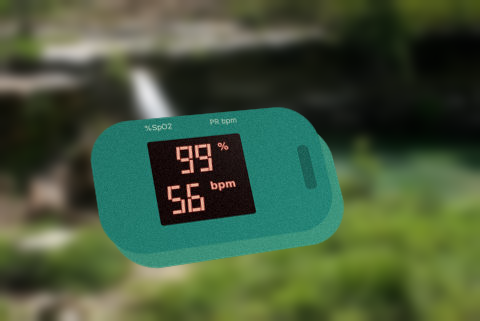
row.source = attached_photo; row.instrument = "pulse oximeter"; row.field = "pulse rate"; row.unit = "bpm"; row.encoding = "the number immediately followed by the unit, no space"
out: 56bpm
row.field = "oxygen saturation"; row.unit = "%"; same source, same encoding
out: 99%
